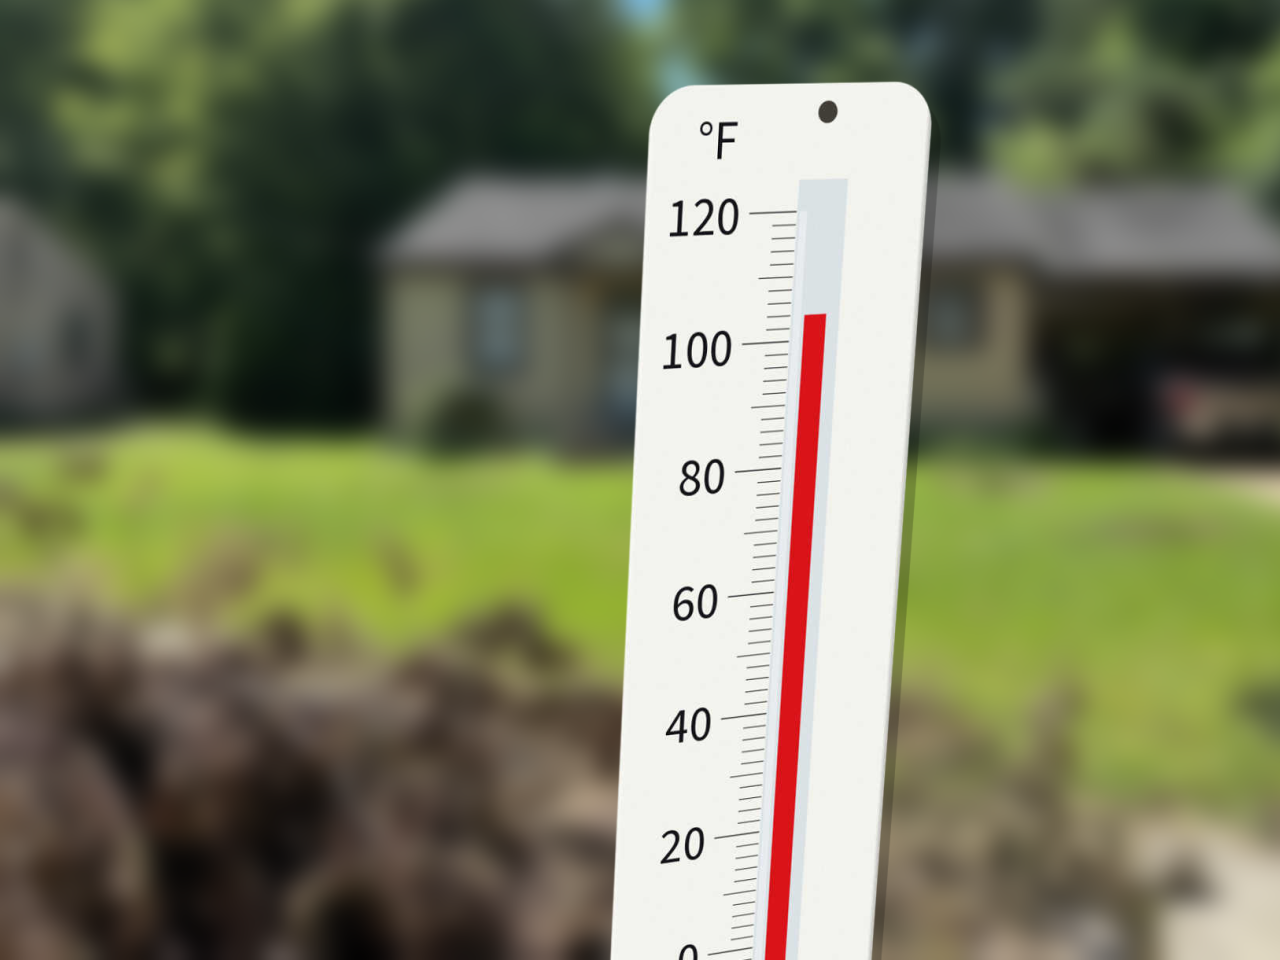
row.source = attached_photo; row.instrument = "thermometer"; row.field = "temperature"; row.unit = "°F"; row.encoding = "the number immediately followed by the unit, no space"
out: 104°F
